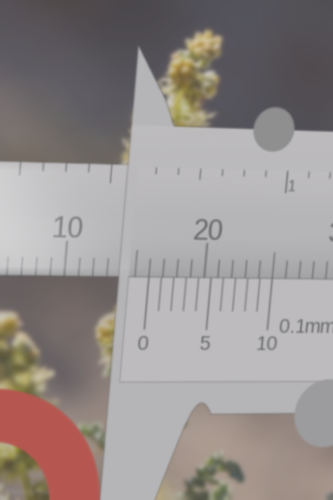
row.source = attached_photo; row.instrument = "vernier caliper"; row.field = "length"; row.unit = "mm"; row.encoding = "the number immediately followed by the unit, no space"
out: 16.0mm
